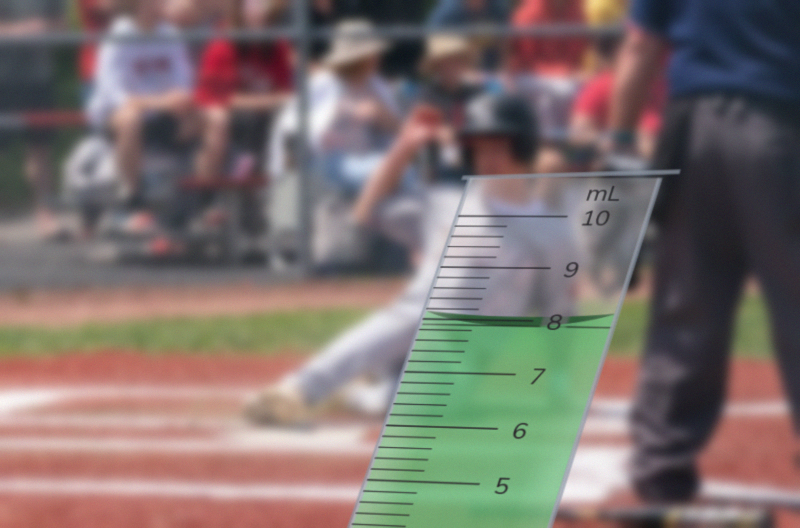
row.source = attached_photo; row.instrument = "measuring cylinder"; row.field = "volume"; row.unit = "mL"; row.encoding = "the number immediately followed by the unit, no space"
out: 7.9mL
